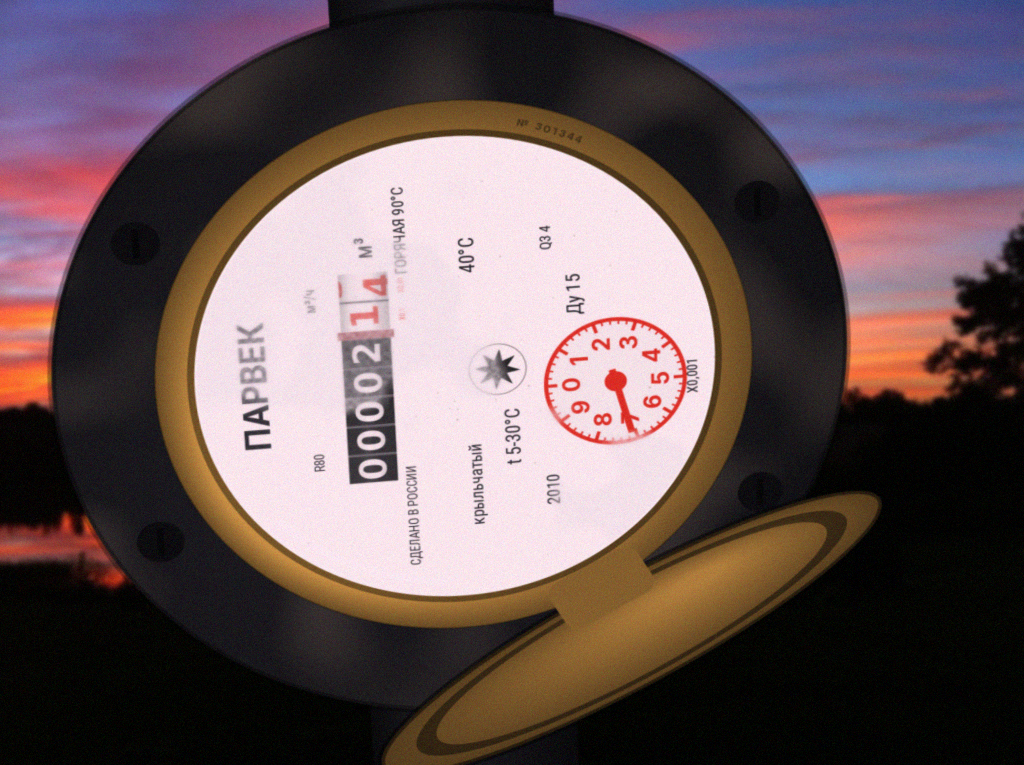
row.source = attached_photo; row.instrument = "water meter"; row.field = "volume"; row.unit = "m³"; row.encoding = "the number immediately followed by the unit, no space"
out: 2.137m³
